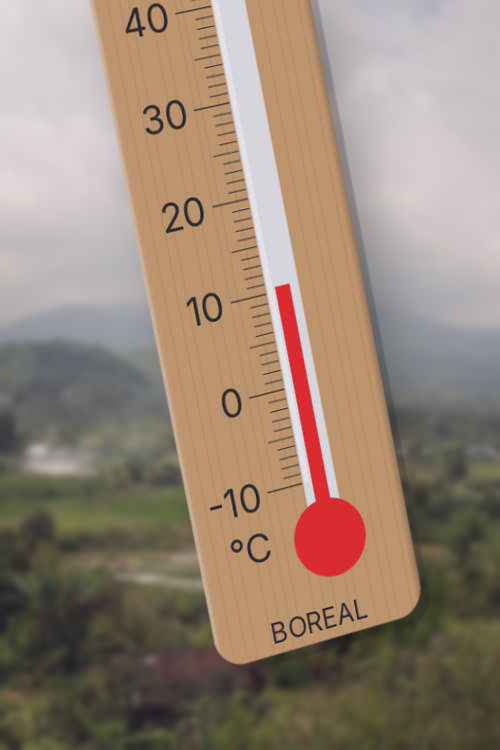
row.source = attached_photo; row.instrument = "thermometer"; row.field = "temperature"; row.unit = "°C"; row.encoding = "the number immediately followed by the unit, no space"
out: 10.5°C
